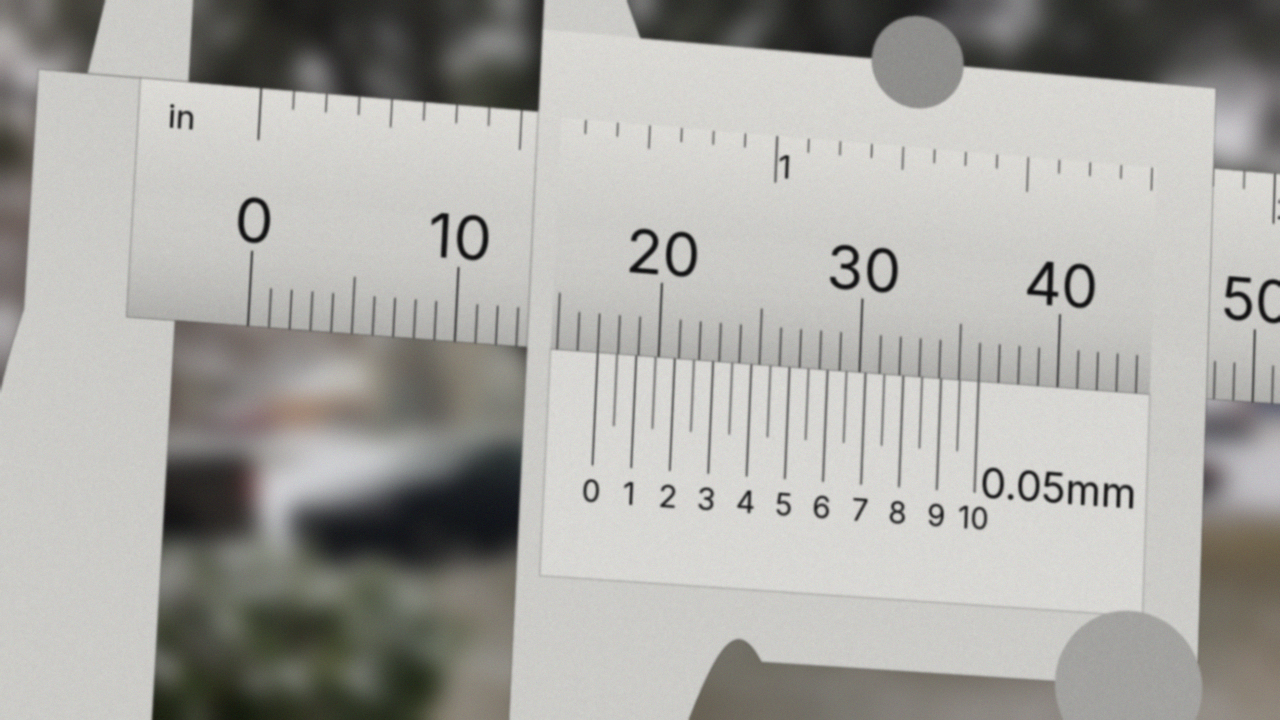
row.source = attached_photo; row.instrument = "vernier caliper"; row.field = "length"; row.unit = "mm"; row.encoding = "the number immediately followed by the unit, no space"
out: 17.0mm
